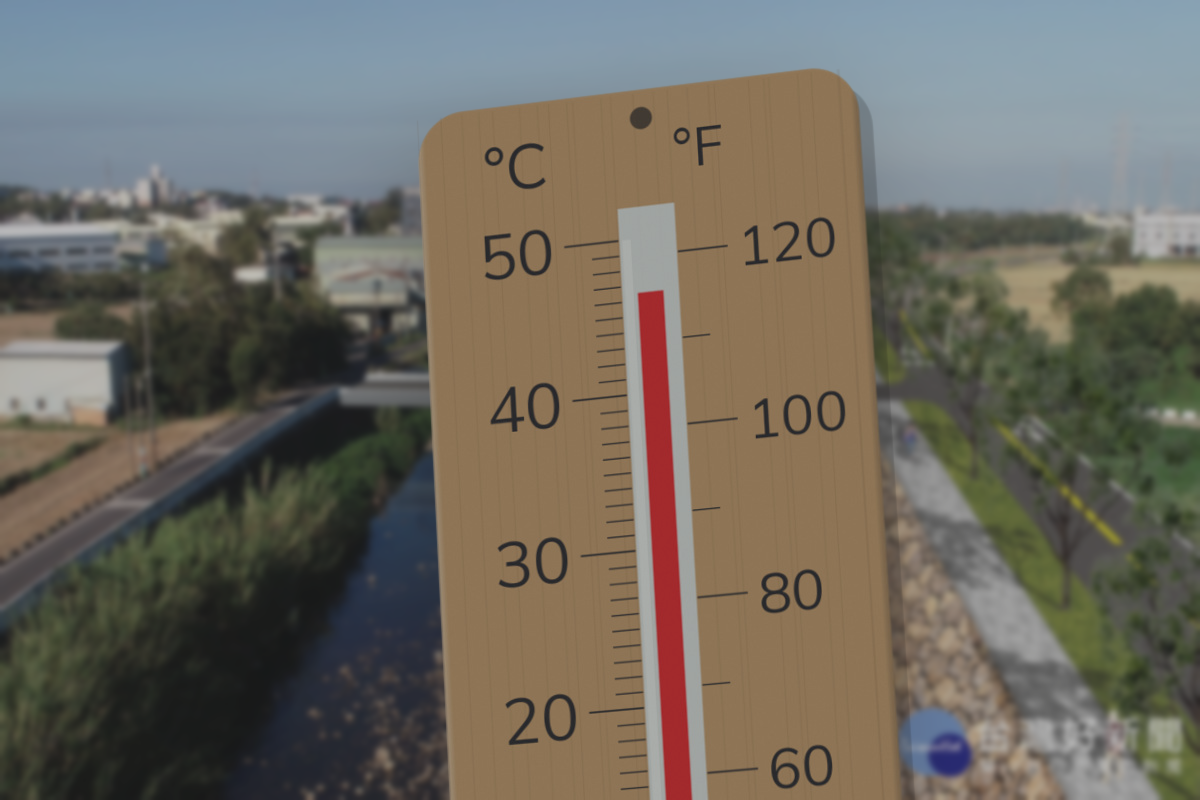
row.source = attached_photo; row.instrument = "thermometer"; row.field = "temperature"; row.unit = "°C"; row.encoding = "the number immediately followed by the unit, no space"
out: 46.5°C
